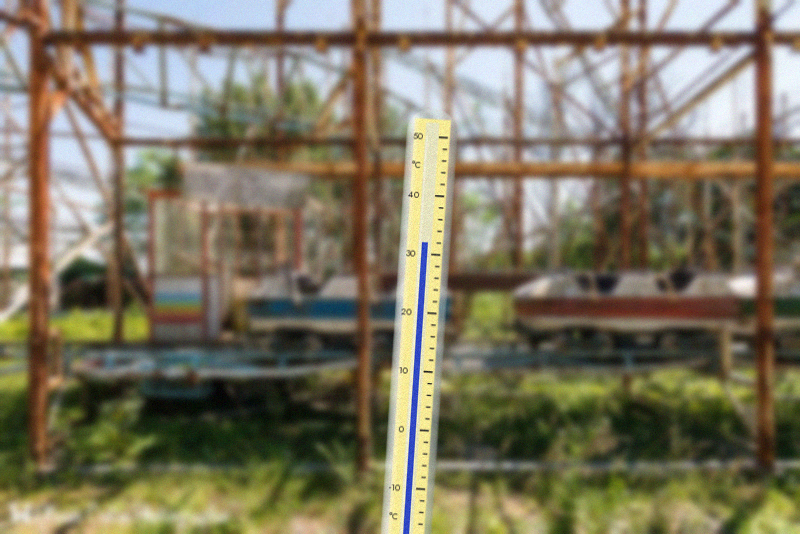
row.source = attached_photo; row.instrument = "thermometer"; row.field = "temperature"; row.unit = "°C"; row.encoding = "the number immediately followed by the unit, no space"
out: 32°C
